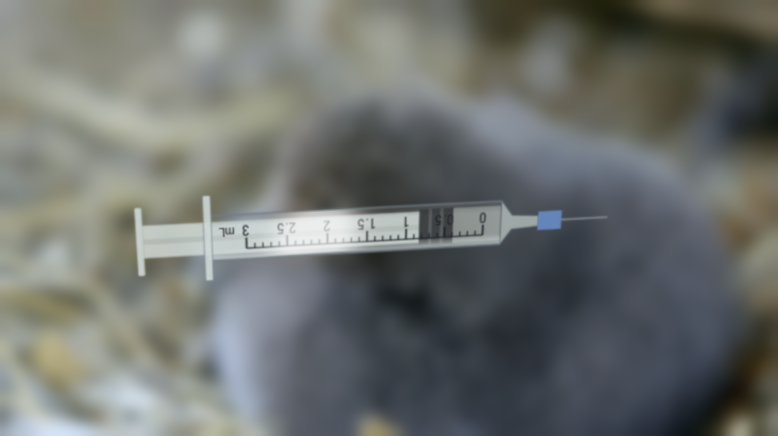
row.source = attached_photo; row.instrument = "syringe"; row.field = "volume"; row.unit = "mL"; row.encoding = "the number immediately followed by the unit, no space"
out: 0.4mL
